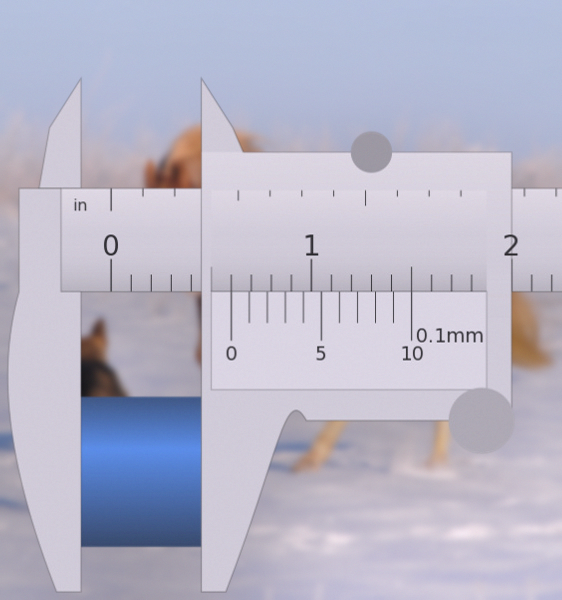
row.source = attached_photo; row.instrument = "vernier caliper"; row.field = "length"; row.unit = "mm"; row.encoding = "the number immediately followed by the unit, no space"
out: 6.0mm
